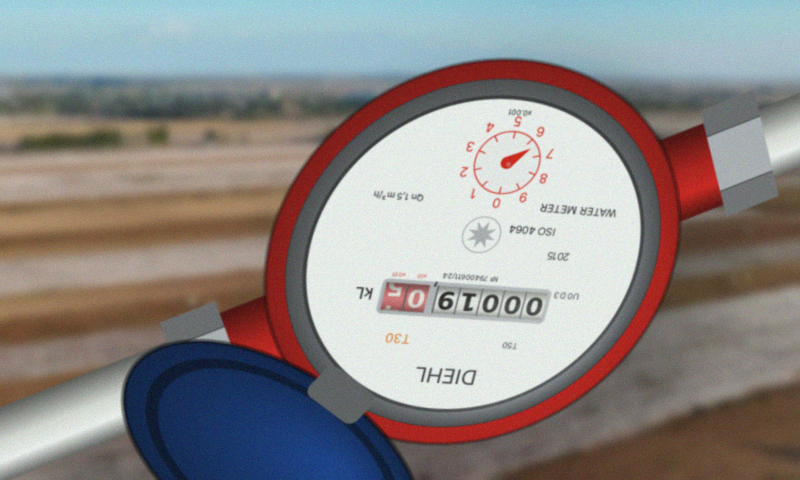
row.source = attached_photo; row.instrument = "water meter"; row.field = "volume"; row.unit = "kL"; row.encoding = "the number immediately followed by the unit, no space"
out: 19.046kL
